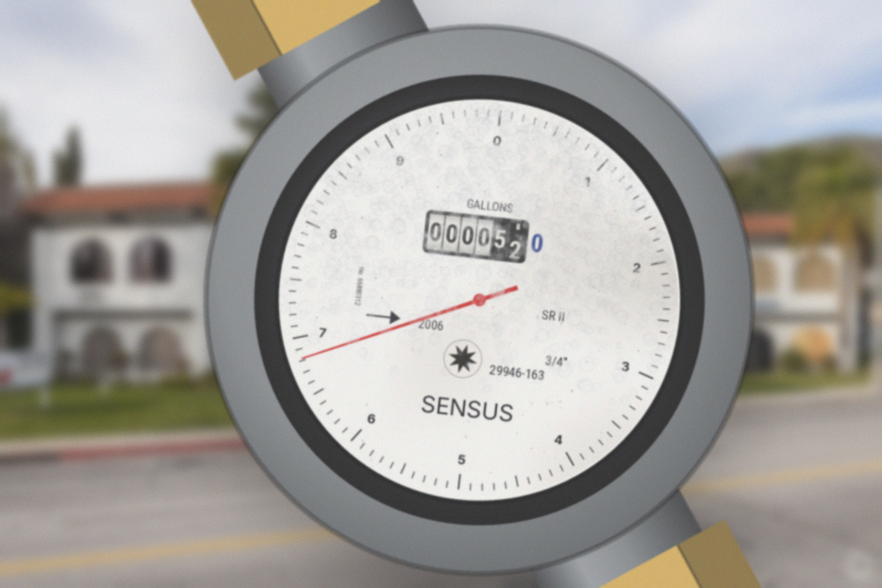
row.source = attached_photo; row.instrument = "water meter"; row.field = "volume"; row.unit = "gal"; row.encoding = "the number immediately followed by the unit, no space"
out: 516.8gal
